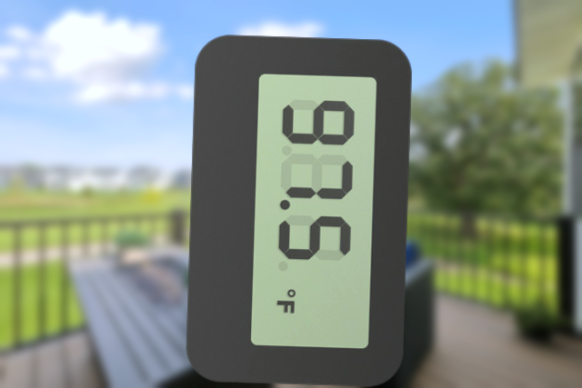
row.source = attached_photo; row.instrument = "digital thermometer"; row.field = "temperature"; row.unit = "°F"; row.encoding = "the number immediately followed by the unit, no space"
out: 97.5°F
